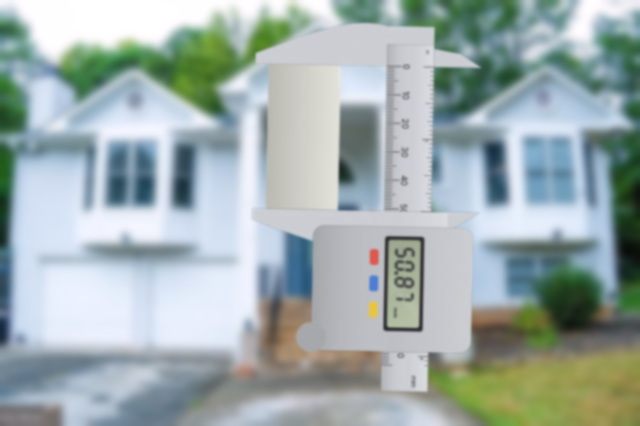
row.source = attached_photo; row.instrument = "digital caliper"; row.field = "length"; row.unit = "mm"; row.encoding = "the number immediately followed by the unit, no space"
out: 50.87mm
